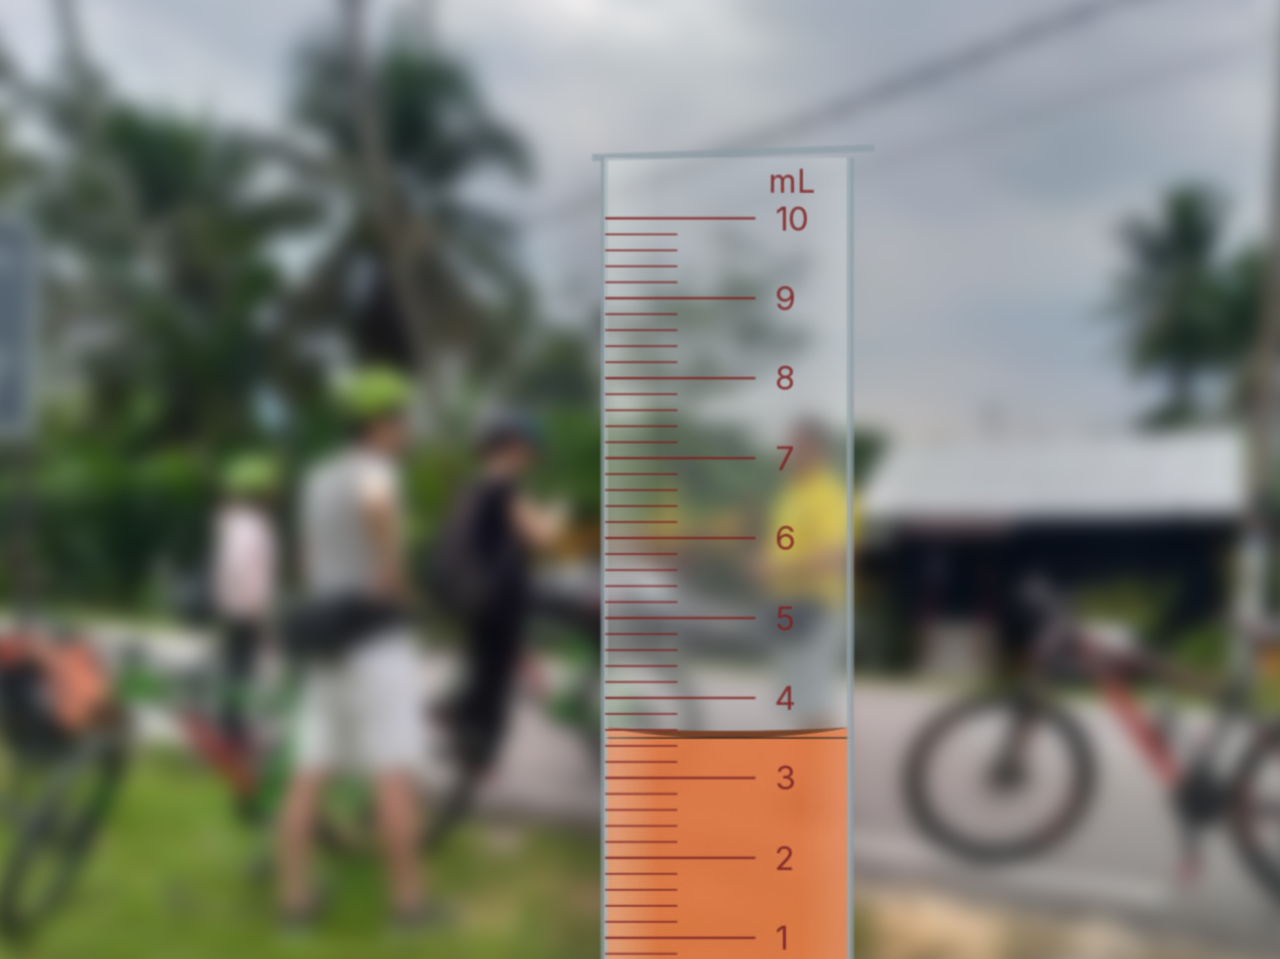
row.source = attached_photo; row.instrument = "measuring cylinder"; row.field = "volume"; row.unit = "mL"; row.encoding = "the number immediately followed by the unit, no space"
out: 3.5mL
